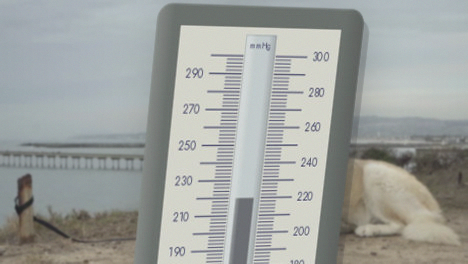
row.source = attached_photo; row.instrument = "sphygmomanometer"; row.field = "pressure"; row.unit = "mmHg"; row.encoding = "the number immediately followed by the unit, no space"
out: 220mmHg
